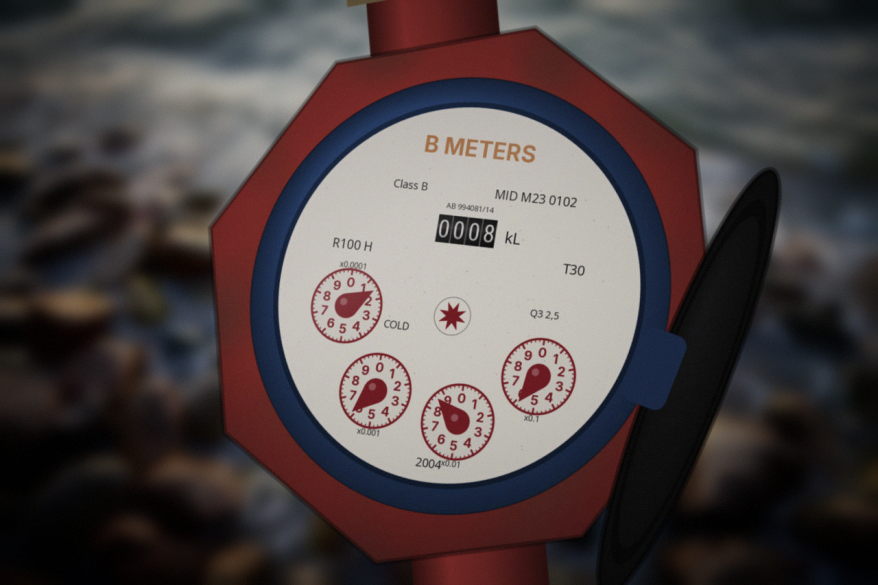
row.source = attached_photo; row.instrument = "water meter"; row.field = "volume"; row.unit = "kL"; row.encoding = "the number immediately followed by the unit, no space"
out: 8.5861kL
